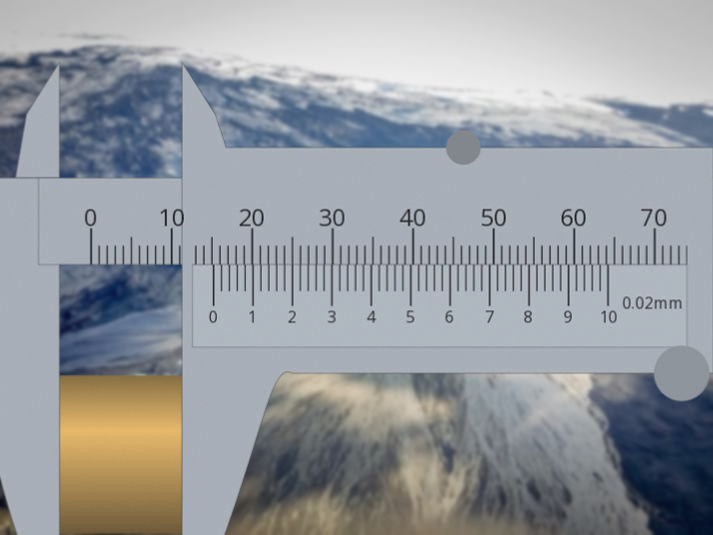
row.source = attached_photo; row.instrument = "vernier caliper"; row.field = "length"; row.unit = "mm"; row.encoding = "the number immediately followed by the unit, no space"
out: 15.2mm
